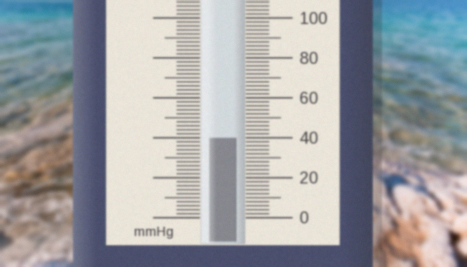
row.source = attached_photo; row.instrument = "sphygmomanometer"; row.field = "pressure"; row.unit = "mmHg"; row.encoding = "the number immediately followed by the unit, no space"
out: 40mmHg
